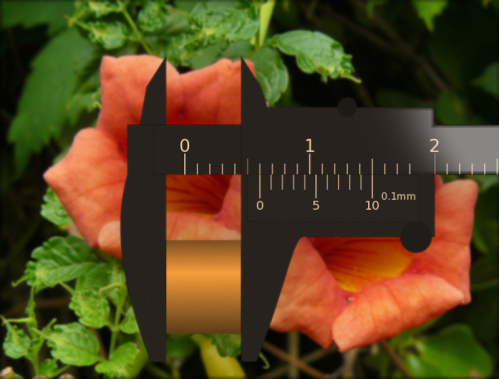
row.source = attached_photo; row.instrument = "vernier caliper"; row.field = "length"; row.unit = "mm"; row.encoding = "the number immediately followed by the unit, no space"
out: 6.0mm
